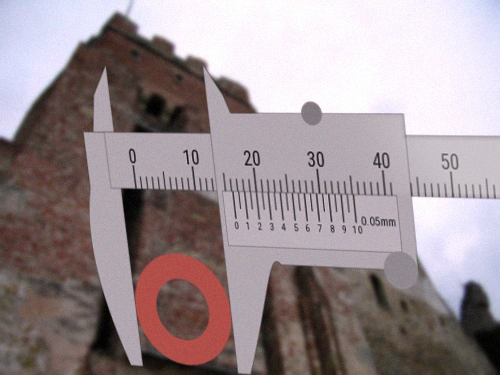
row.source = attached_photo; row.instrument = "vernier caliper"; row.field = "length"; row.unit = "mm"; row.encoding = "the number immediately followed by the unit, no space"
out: 16.2mm
